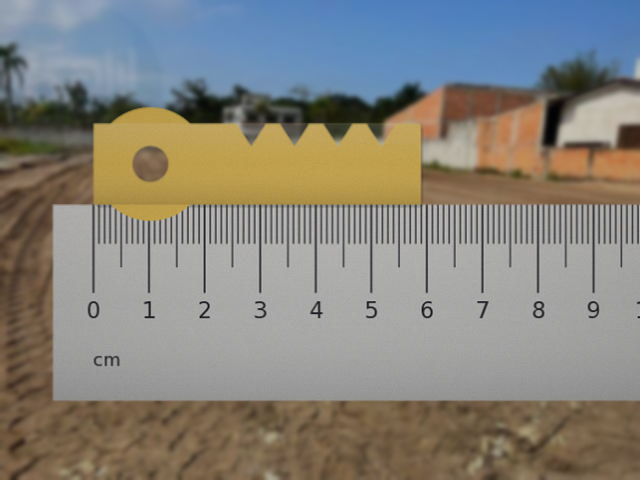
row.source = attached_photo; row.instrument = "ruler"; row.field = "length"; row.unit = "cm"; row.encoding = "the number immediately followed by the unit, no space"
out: 5.9cm
